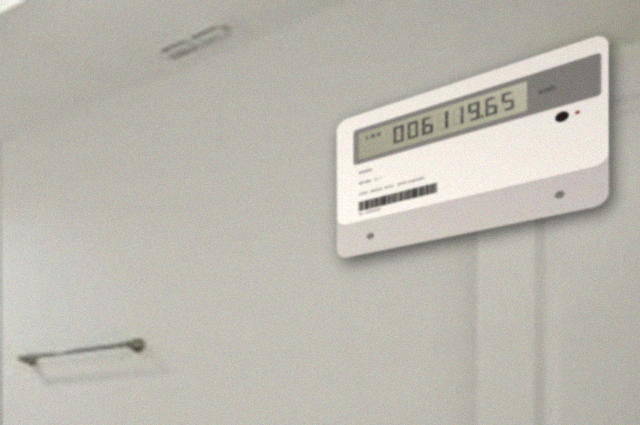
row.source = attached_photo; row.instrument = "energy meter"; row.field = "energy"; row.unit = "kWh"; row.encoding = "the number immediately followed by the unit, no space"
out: 6119.65kWh
